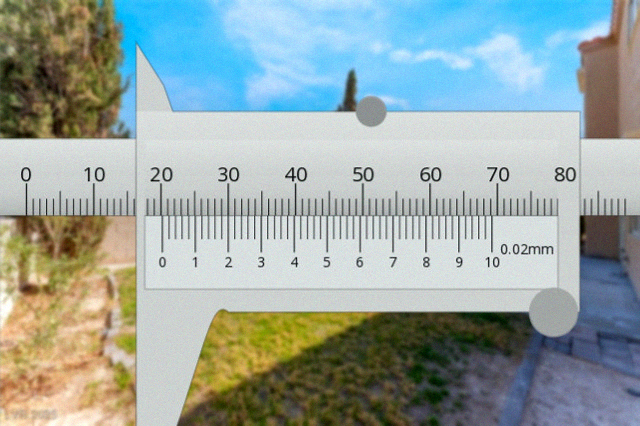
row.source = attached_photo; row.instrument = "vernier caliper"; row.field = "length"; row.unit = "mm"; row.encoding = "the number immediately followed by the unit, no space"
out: 20.2mm
